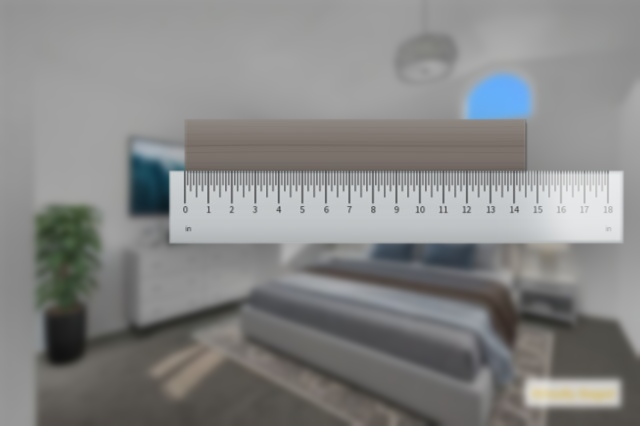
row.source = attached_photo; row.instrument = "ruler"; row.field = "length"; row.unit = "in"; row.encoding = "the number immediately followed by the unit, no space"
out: 14.5in
